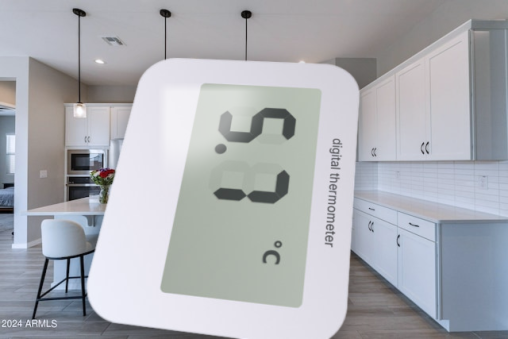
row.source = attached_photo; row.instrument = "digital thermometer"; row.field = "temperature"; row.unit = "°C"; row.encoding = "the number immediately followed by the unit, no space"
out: 5.7°C
